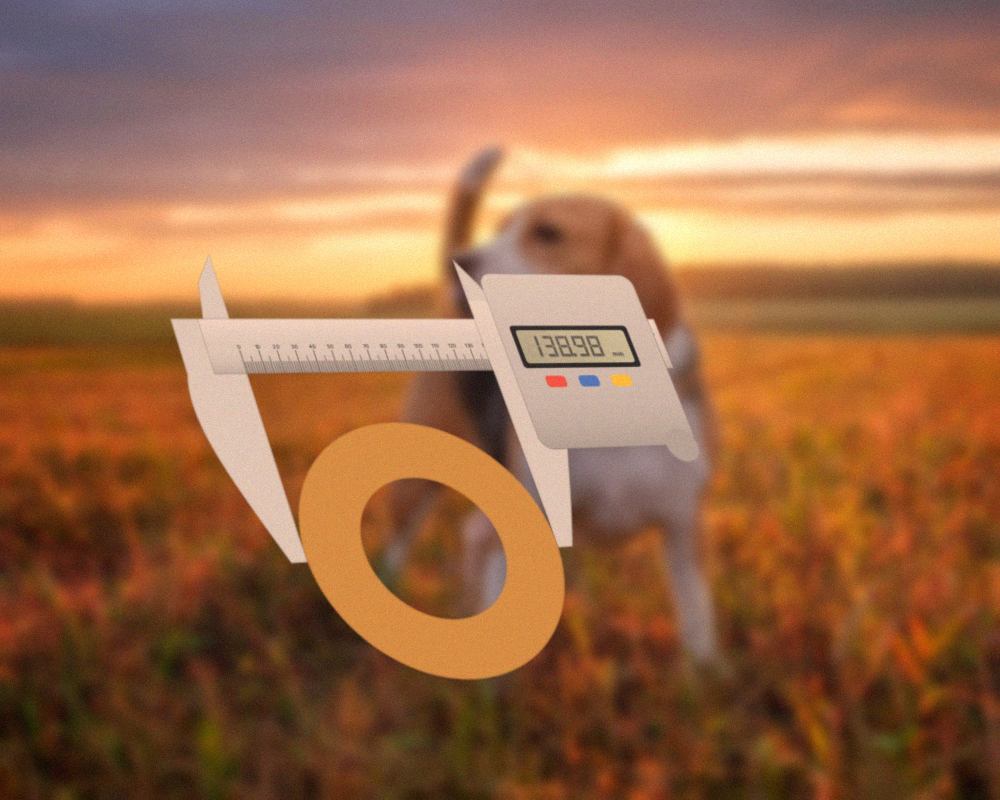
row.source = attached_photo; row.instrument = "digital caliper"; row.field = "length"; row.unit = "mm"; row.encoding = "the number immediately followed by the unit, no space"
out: 138.98mm
